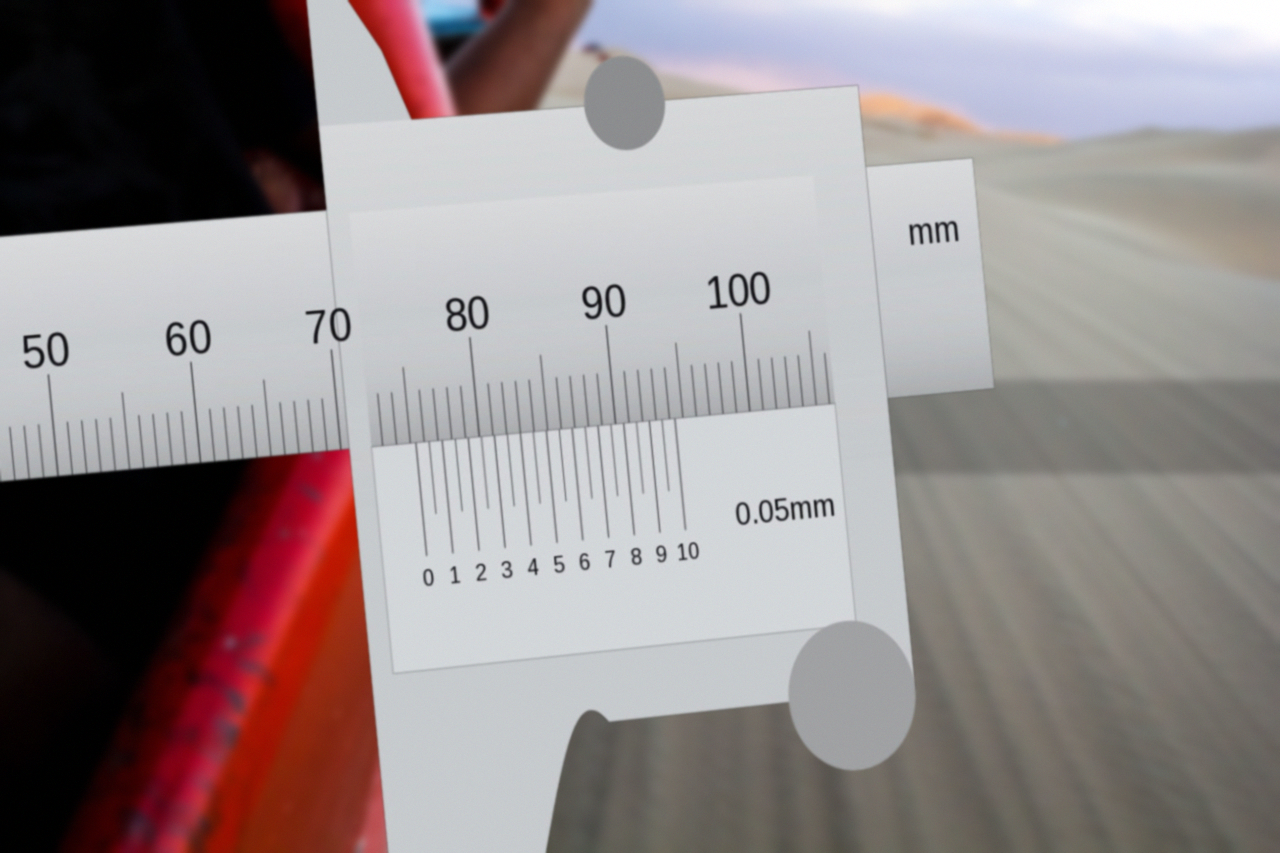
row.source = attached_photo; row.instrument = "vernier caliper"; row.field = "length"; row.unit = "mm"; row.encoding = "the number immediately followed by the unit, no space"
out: 75.4mm
